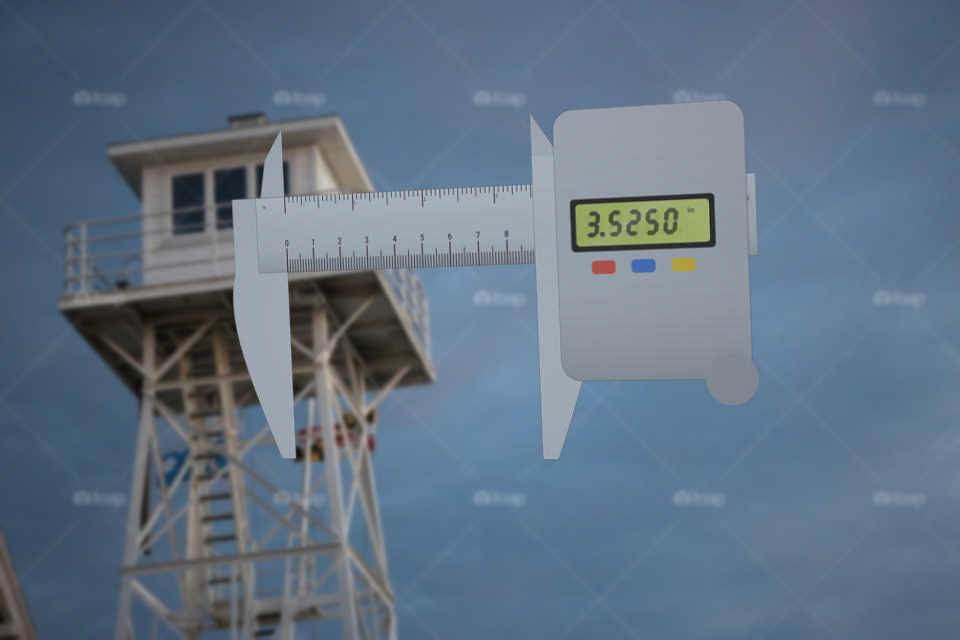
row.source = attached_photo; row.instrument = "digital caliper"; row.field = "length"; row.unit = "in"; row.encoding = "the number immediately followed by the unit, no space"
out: 3.5250in
